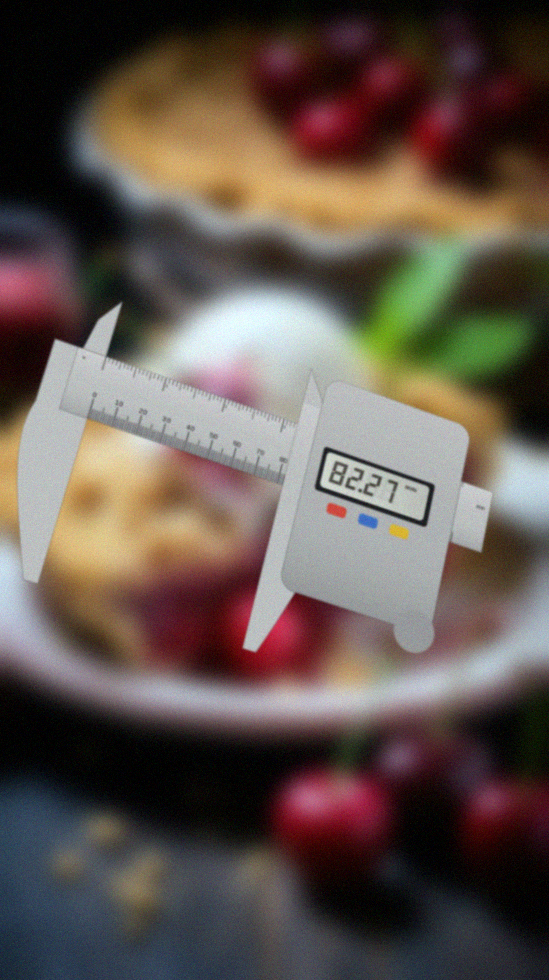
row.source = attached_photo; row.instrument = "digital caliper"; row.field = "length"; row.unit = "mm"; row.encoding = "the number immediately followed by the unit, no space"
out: 82.27mm
